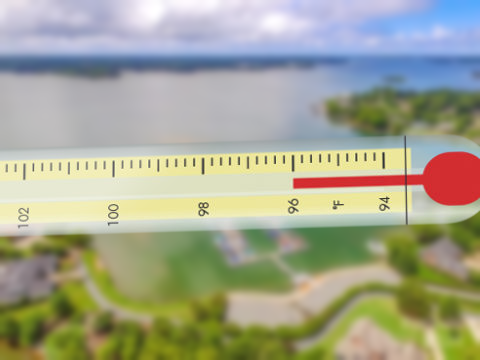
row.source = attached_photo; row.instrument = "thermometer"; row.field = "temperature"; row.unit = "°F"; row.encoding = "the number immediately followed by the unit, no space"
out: 96°F
